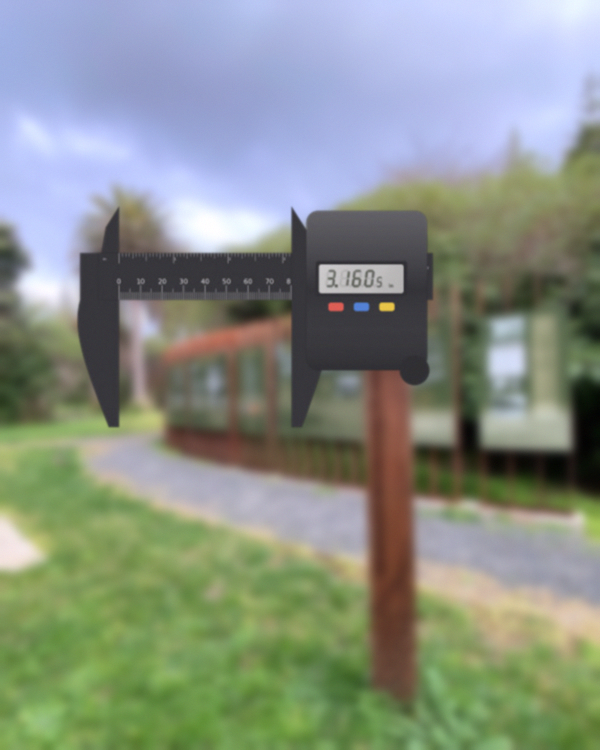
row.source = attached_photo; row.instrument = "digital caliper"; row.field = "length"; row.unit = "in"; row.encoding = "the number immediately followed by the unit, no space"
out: 3.1605in
